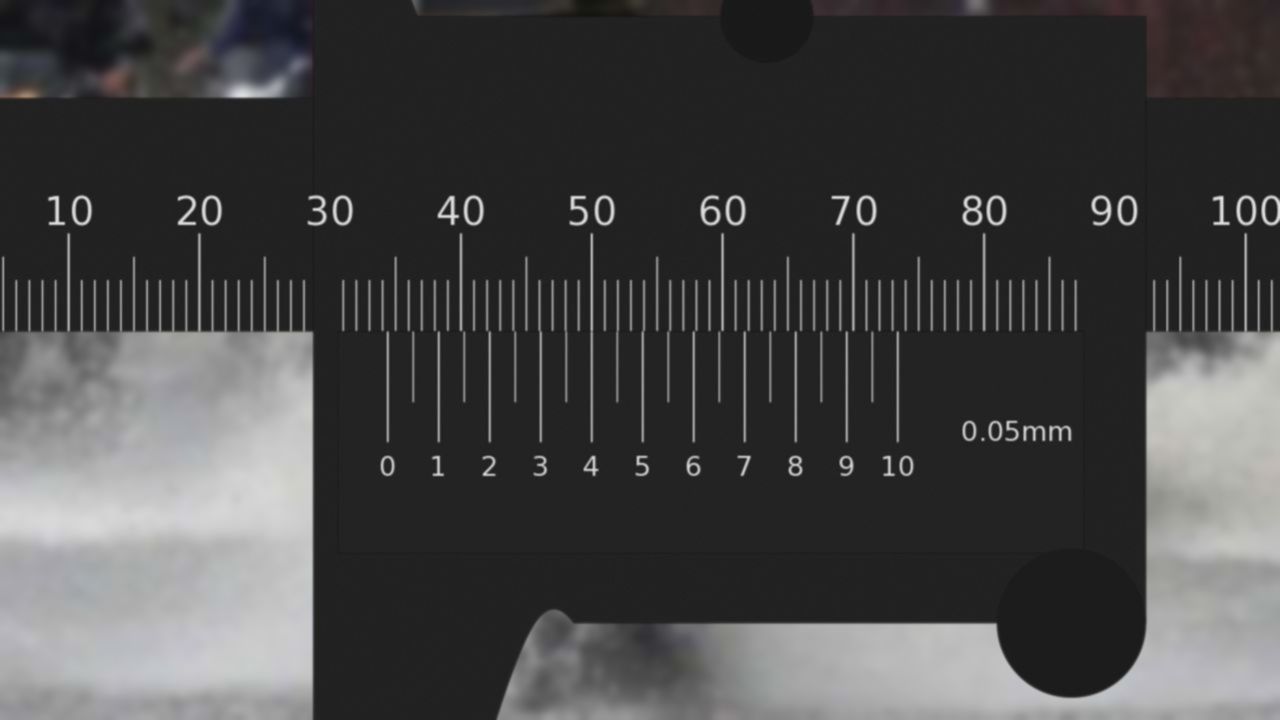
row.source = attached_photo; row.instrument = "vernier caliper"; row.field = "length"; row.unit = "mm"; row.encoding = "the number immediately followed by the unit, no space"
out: 34.4mm
